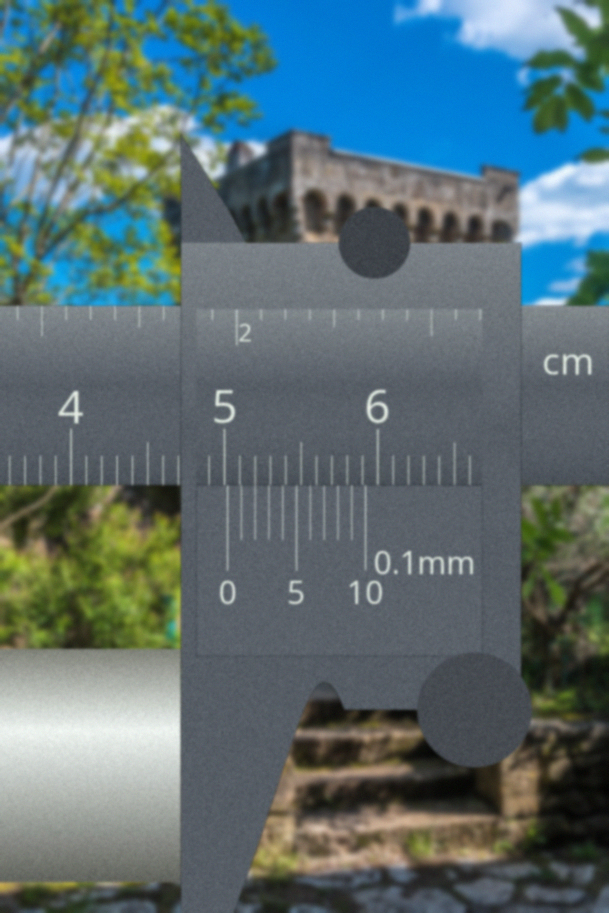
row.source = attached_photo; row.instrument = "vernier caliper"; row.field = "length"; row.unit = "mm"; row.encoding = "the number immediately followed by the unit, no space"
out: 50.2mm
